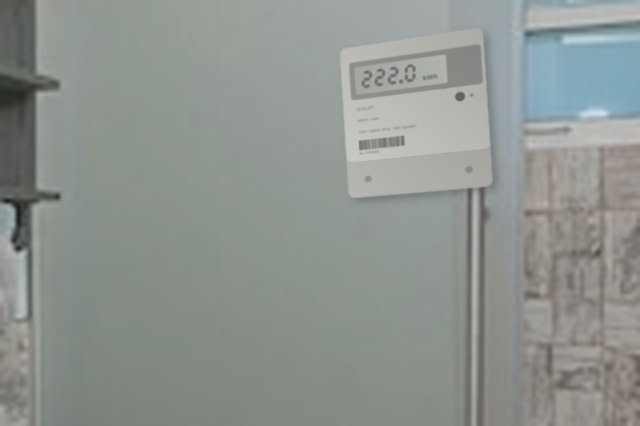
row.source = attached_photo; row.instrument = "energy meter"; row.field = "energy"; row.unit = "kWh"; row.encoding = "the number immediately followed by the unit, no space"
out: 222.0kWh
